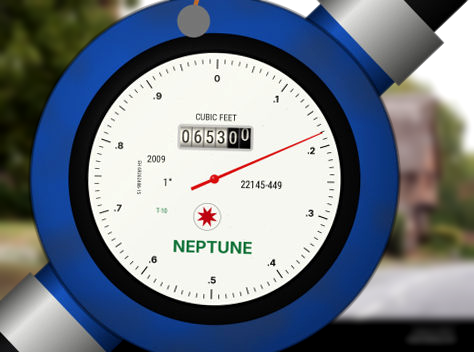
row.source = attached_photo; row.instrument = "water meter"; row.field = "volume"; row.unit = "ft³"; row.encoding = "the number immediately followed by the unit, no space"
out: 65300.18ft³
